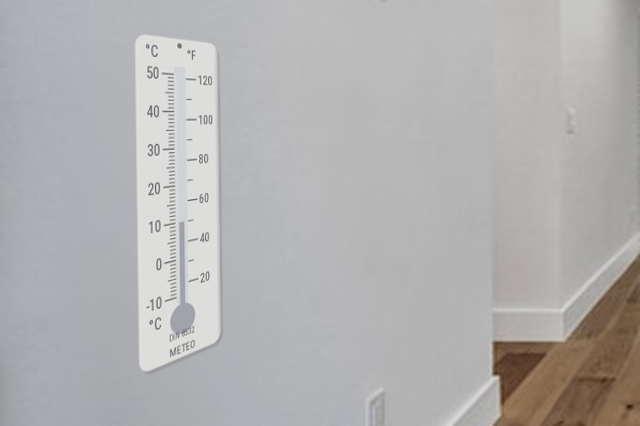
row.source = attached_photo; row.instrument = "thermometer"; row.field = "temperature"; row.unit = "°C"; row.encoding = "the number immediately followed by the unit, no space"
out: 10°C
